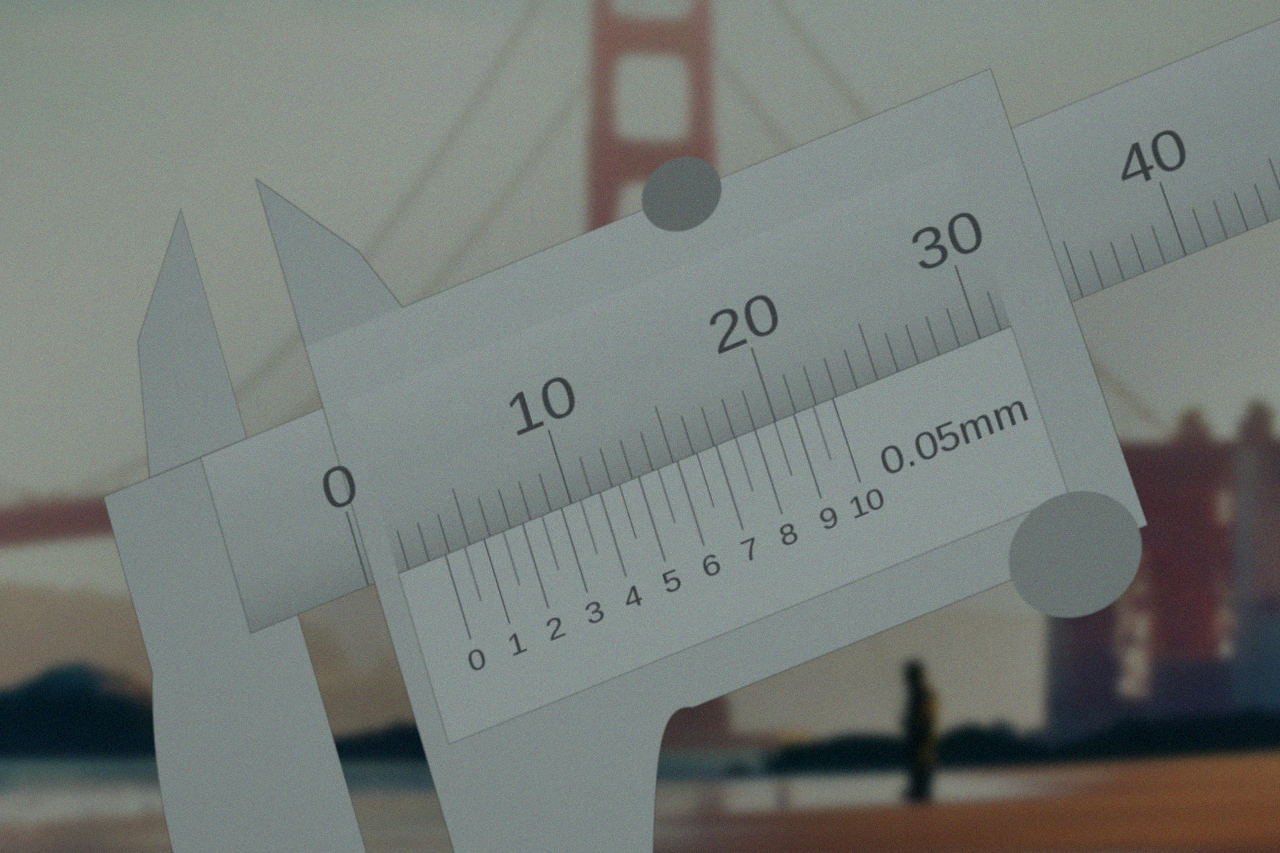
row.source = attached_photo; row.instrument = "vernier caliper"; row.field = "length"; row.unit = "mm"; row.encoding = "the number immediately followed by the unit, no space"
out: 3.8mm
